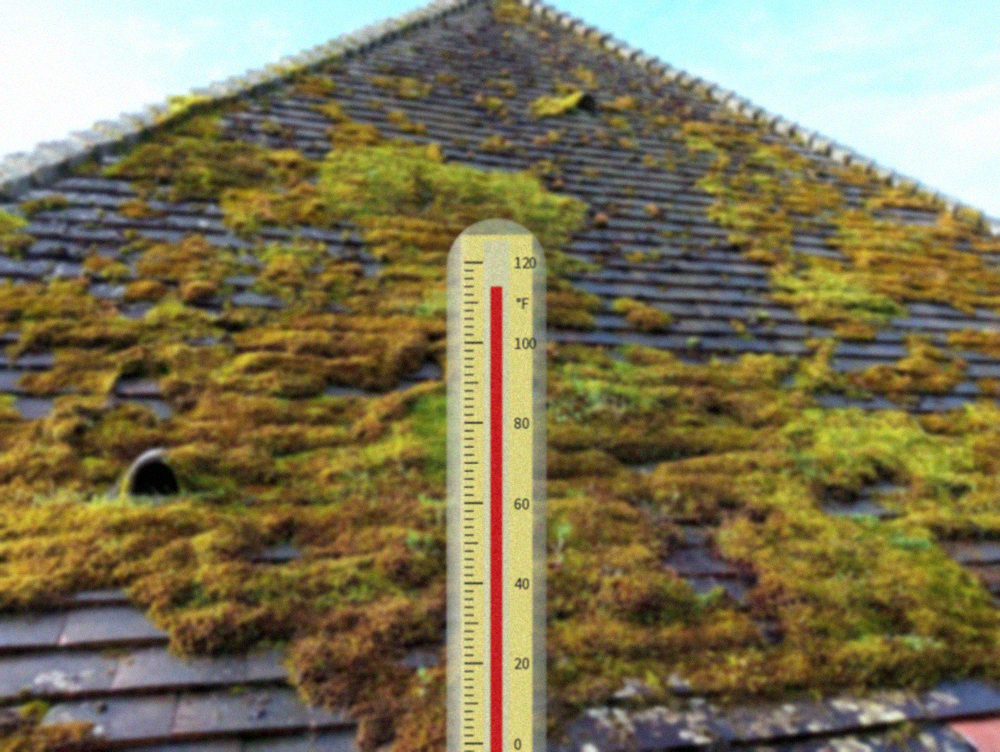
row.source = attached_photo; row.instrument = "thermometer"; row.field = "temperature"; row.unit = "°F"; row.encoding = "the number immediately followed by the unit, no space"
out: 114°F
